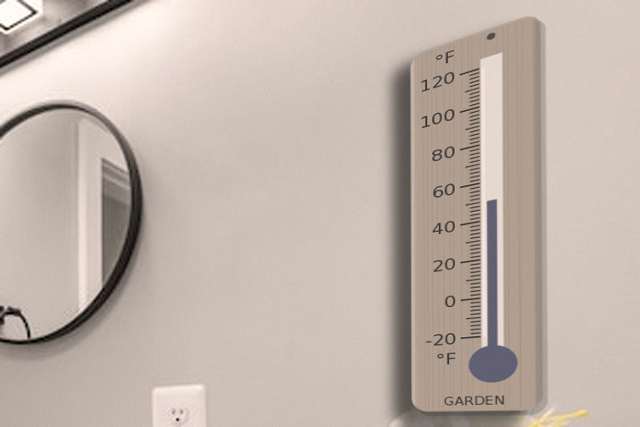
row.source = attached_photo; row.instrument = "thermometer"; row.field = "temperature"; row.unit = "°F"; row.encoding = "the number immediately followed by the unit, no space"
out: 50°F
